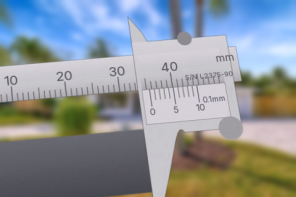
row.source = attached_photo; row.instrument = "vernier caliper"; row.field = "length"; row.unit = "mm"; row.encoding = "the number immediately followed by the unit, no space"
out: 35.6mm
